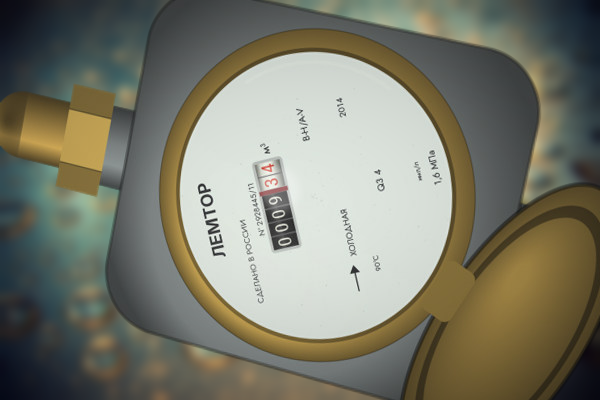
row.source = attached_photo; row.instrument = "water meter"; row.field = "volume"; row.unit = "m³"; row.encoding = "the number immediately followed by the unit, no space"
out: 9.34m³
